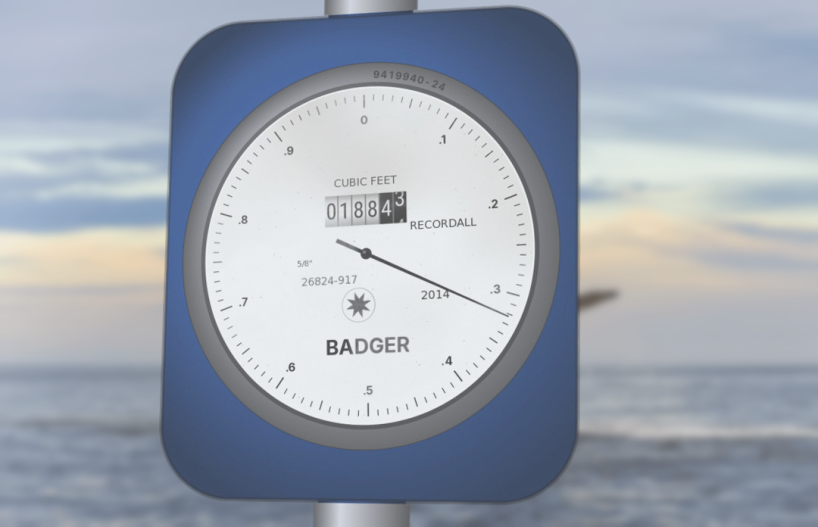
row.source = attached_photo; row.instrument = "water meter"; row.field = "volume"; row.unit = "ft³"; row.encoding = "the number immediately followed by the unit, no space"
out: 18843.32ft³
